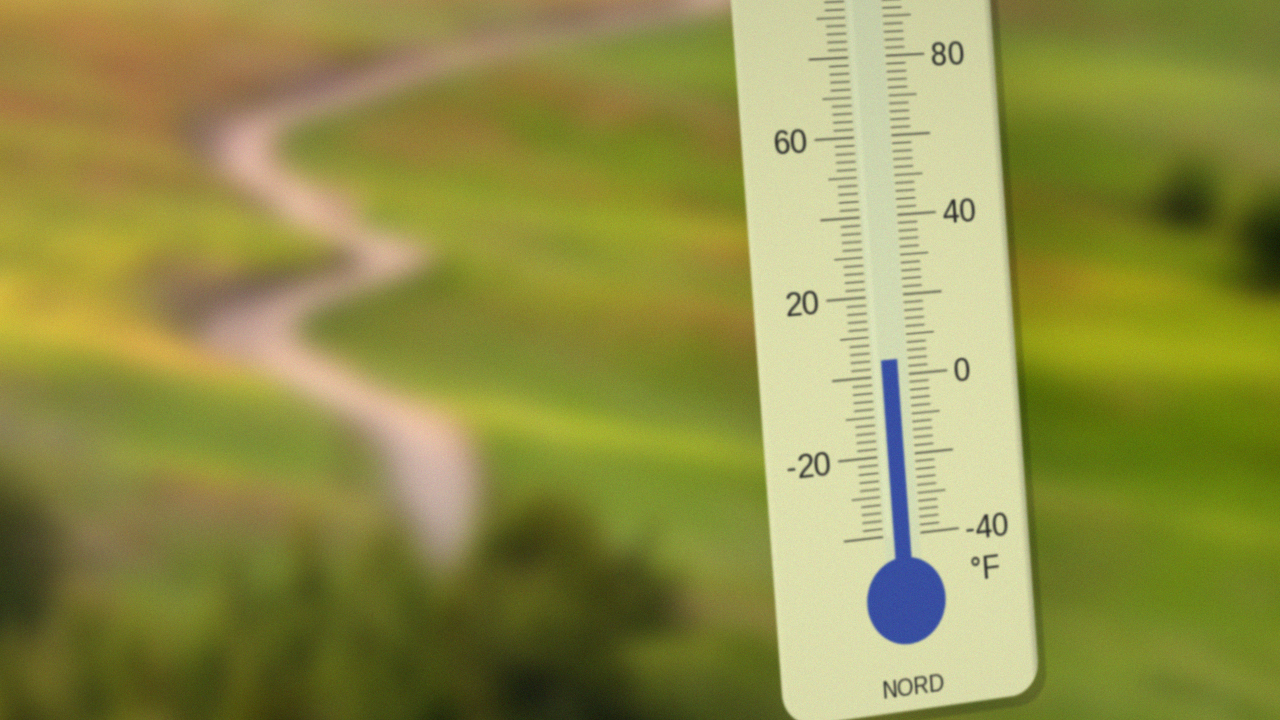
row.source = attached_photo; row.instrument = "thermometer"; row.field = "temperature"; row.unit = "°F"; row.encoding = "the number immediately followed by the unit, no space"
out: 4°F
